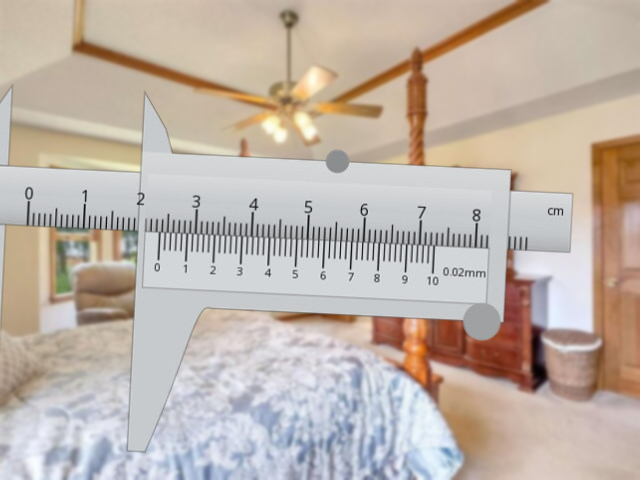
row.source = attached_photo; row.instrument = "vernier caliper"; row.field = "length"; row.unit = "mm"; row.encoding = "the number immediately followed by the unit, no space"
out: 23.6mm
